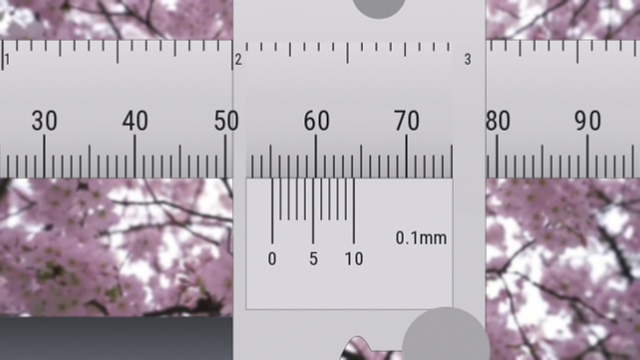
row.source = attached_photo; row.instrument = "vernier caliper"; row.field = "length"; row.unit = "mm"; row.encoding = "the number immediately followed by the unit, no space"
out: 55.2mm
